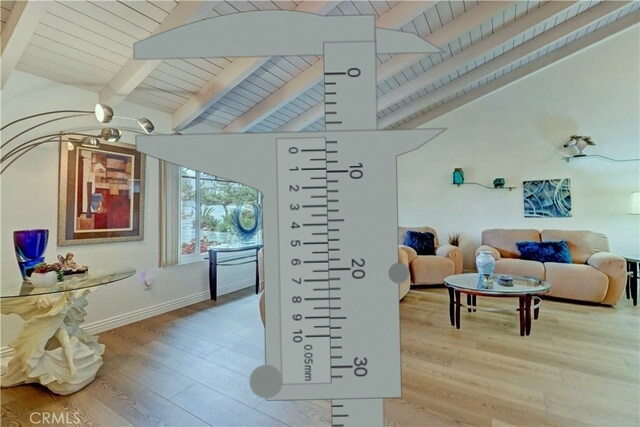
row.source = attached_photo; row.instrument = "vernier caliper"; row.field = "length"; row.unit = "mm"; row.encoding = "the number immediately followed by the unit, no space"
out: 7.8mm
